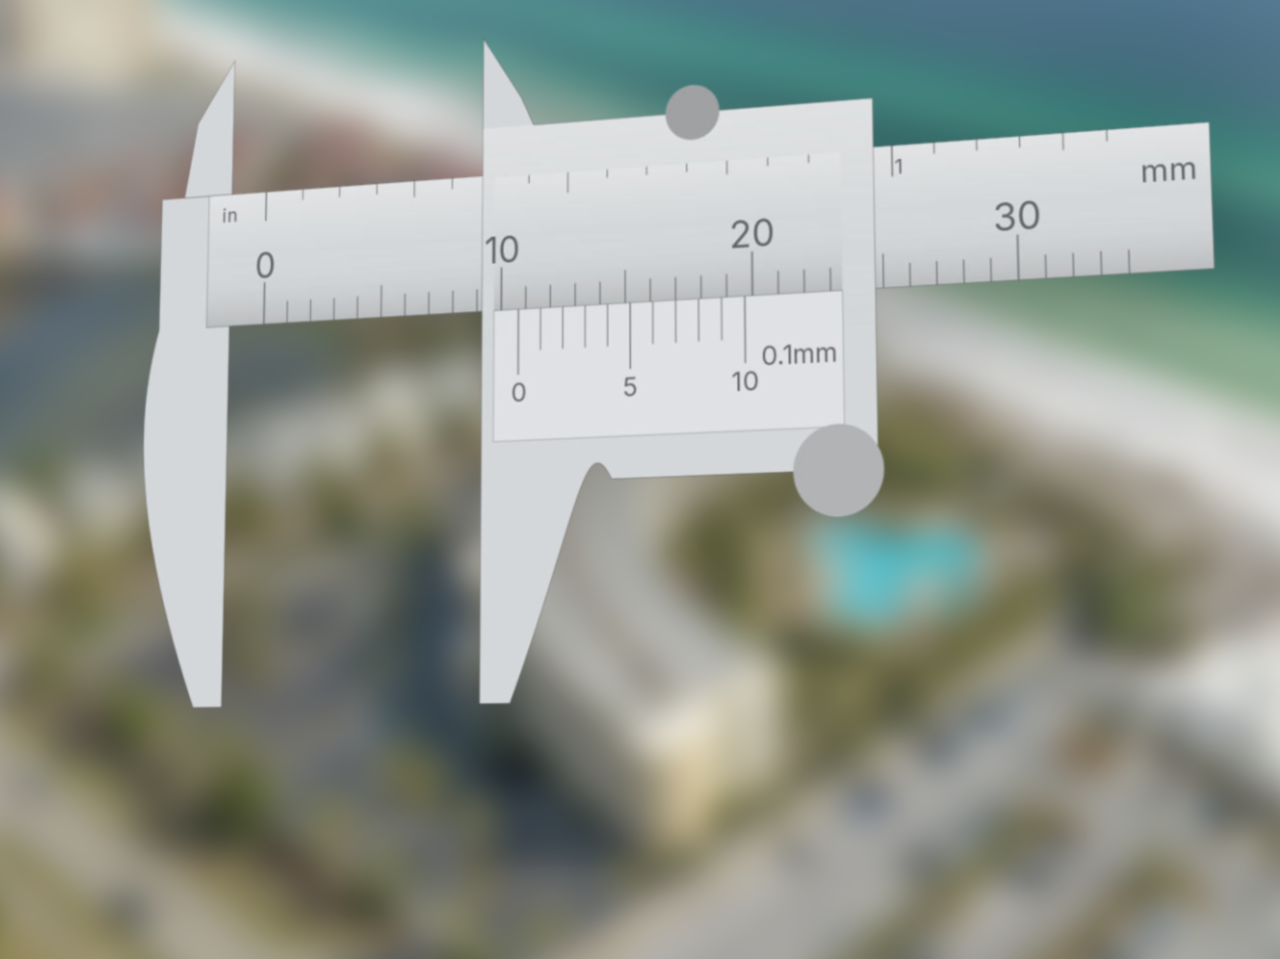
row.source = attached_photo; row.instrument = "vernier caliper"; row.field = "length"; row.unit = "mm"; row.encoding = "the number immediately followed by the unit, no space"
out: 10.7mm
